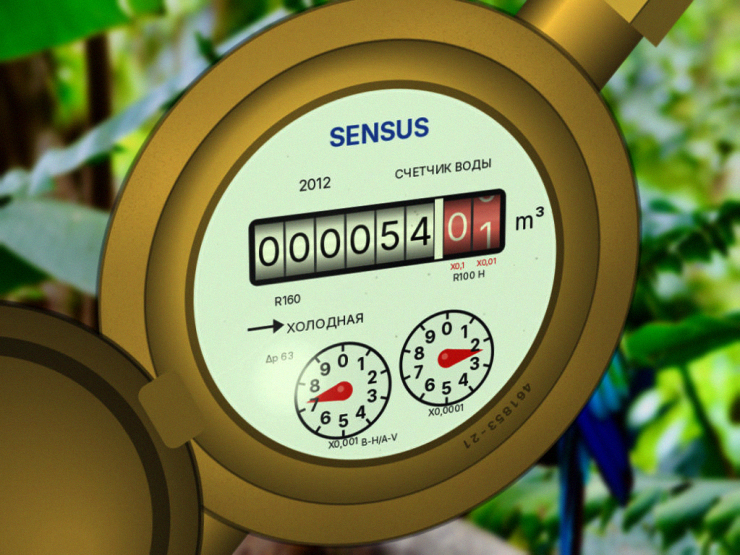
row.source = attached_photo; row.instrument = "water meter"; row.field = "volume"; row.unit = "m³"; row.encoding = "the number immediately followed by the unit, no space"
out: 54.0072m³
